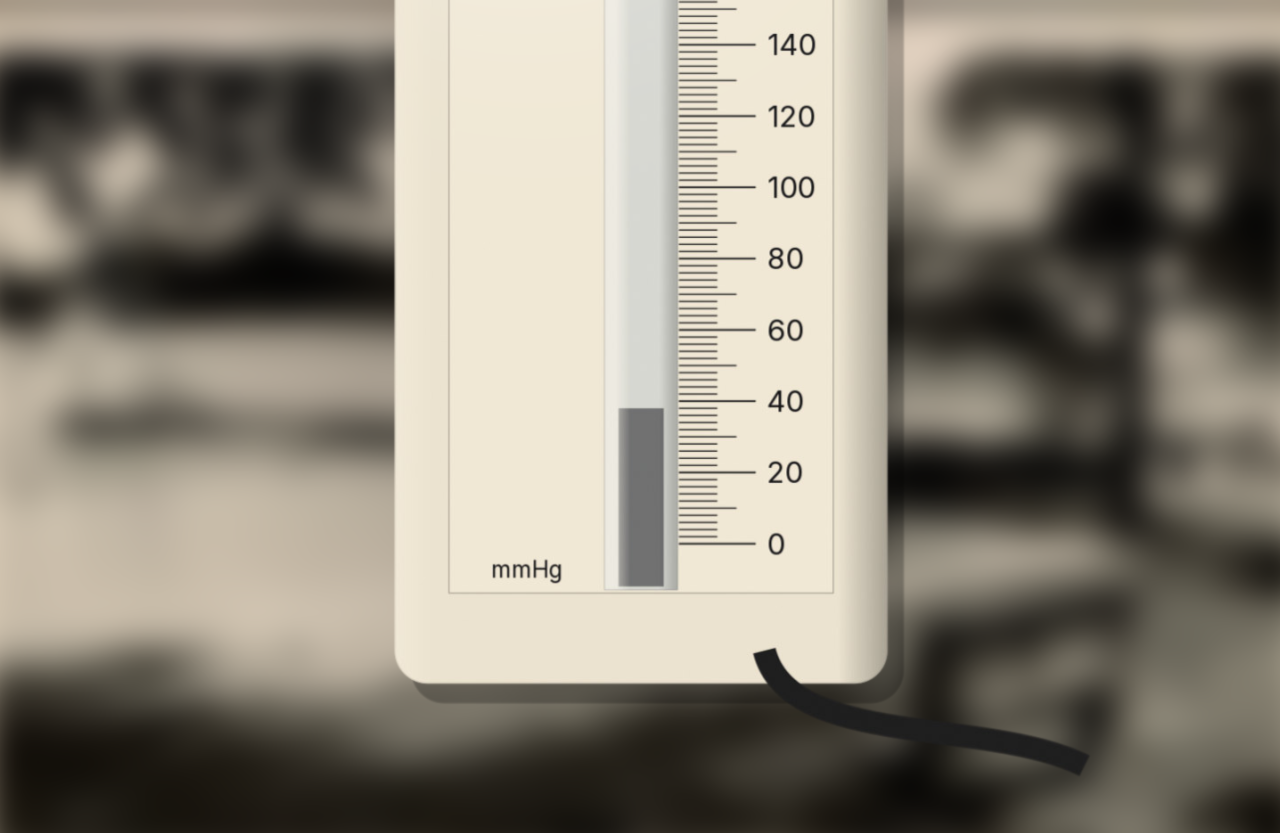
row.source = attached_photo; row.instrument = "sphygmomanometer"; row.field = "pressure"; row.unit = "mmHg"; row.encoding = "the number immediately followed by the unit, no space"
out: 38mmHg
